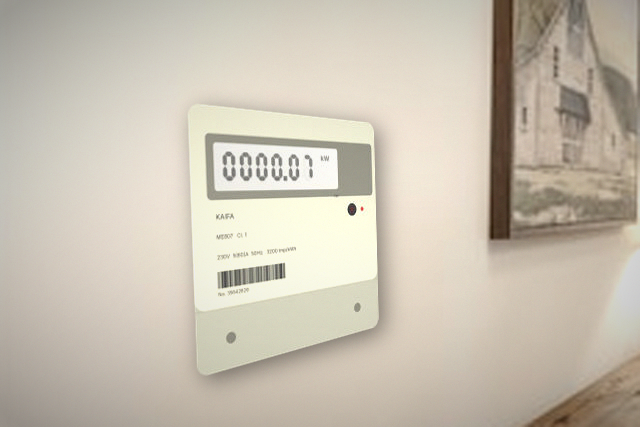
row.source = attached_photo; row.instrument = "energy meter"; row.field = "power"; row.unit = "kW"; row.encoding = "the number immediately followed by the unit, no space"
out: 0.07kW
